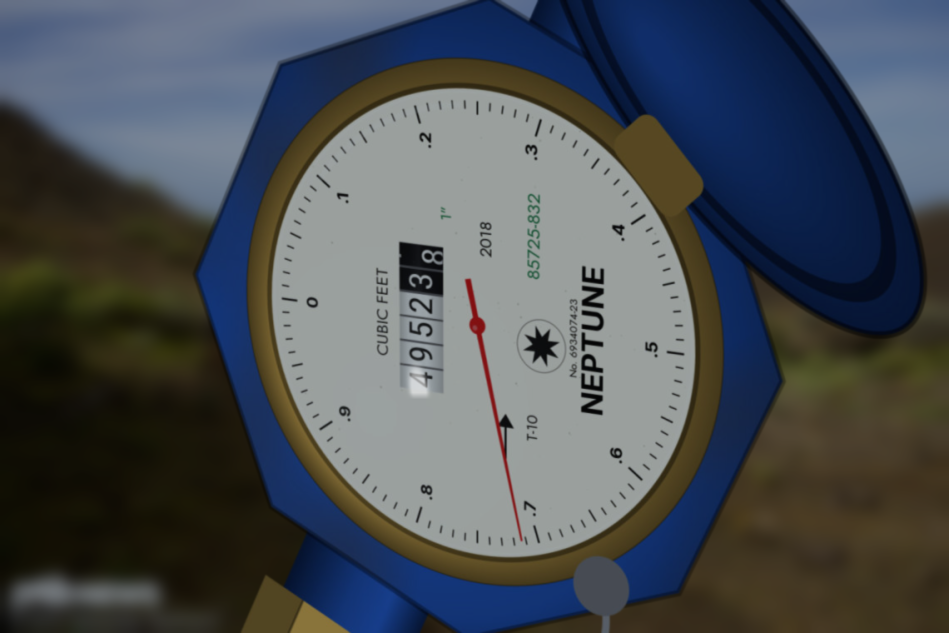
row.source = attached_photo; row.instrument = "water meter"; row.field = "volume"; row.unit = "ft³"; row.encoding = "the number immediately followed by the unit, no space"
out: 495237.71ft³
